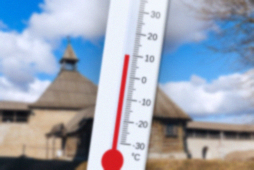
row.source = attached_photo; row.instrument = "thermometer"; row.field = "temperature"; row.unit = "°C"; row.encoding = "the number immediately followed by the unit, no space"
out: 10°C
